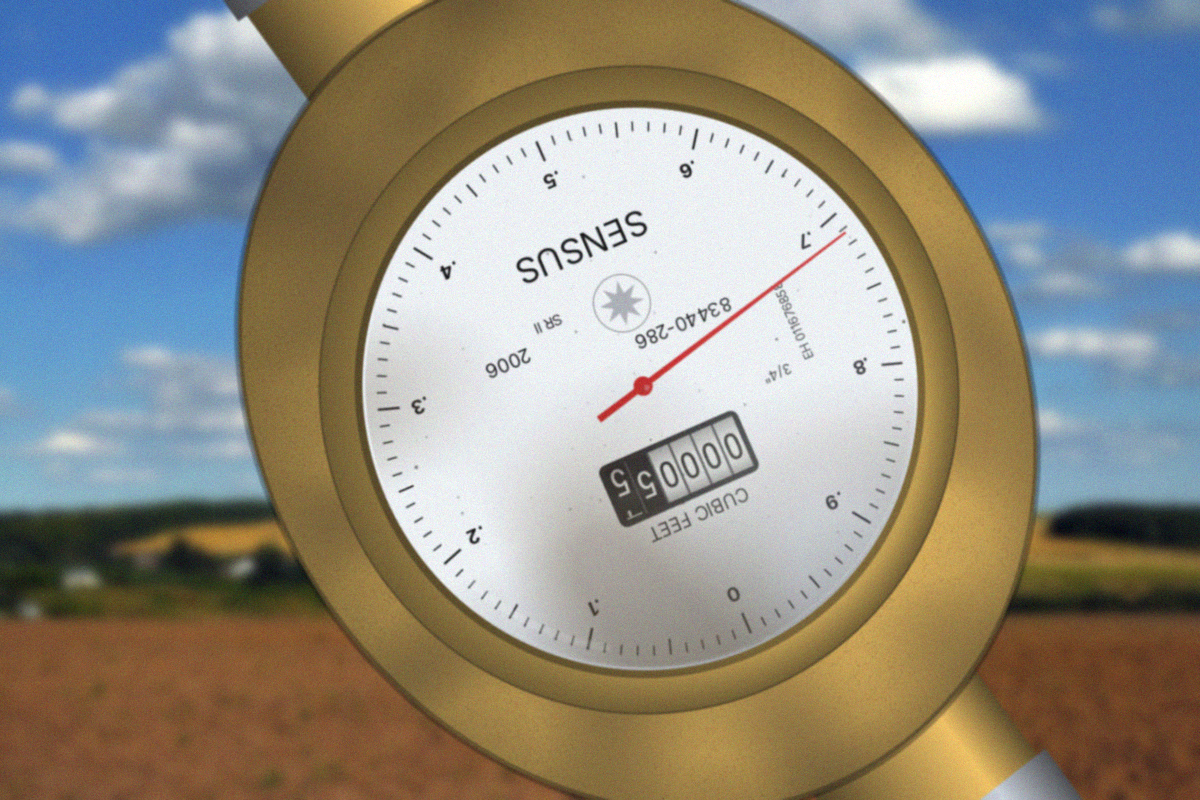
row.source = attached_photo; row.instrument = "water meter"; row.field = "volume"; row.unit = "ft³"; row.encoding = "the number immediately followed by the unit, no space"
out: 54.71ft³
